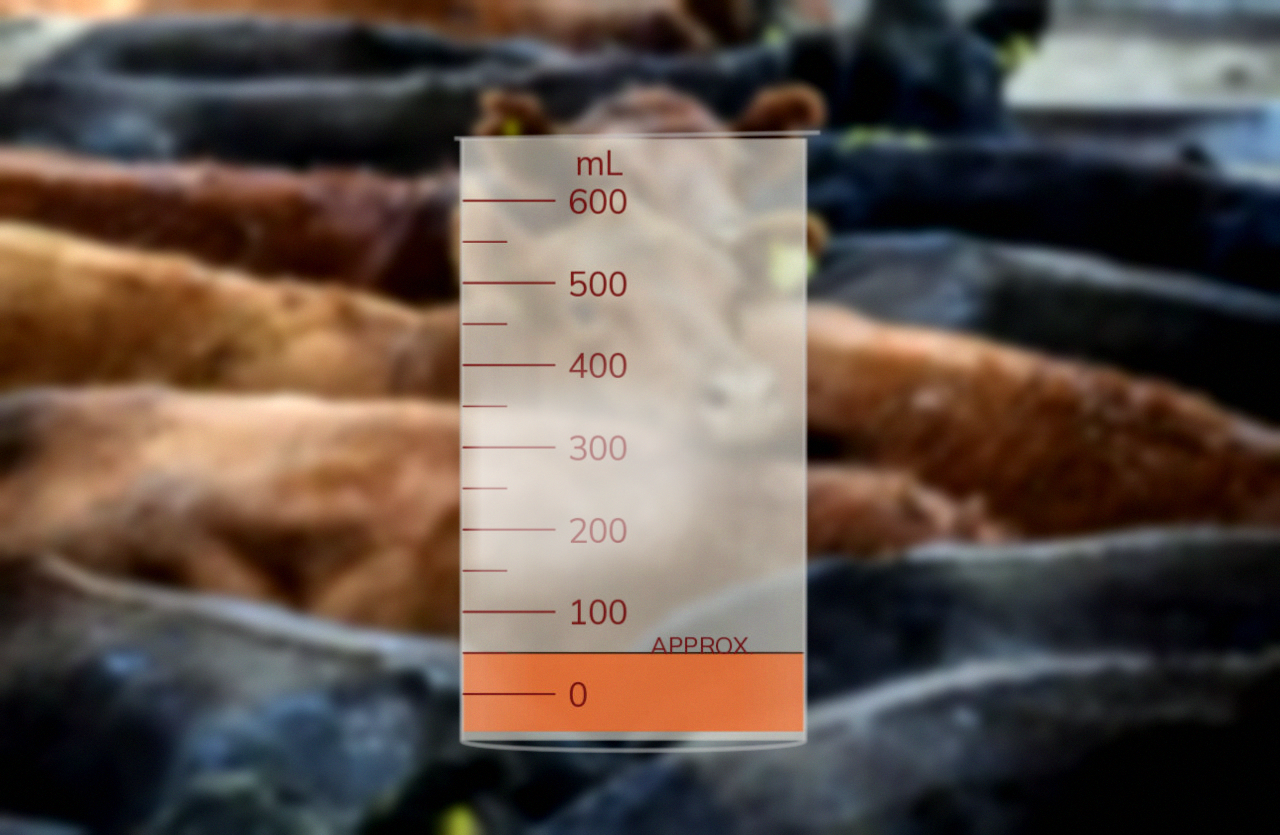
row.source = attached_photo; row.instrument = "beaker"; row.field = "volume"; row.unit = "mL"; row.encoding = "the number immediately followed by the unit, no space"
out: 50mL
